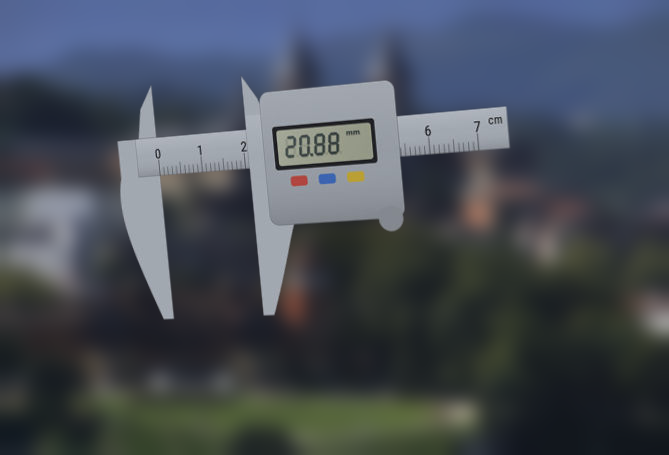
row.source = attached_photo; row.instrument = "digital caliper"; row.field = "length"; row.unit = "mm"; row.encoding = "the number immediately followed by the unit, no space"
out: 20.88mm
